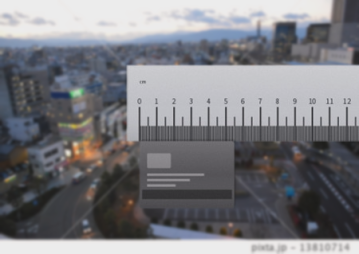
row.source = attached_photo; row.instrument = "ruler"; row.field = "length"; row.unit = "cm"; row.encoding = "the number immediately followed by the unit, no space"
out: 5.5cm
